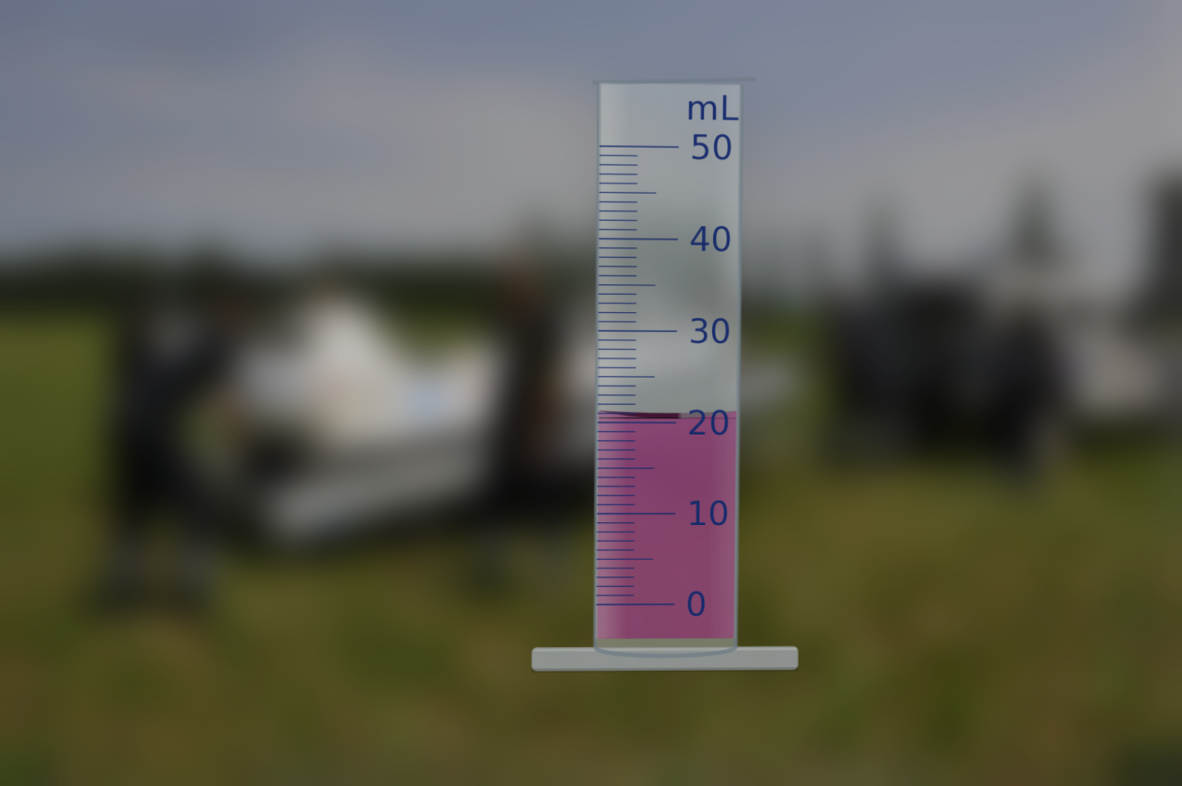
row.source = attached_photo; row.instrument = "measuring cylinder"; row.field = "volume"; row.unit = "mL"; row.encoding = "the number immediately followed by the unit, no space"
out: 20.5mL
